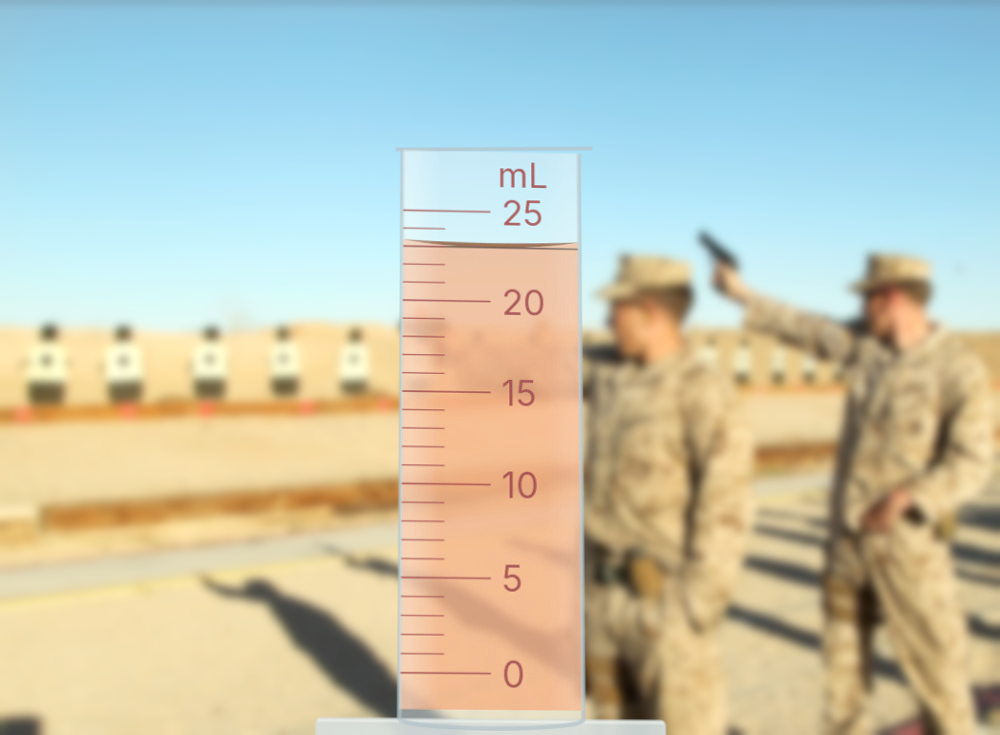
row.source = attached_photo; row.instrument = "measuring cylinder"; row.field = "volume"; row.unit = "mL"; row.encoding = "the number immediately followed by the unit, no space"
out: 23mL
